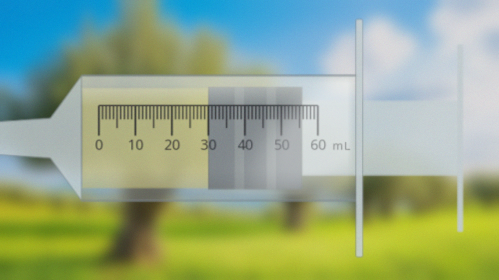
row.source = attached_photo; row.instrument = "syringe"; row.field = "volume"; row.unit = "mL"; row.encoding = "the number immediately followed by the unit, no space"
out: 30mL
